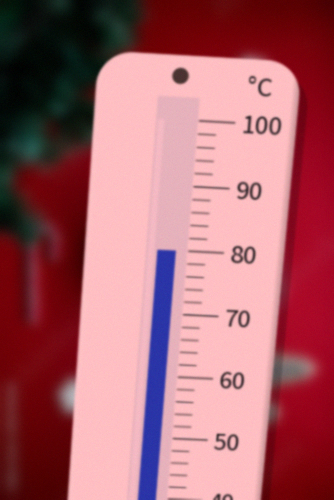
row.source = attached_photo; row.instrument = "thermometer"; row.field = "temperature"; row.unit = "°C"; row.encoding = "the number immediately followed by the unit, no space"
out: 80°C
